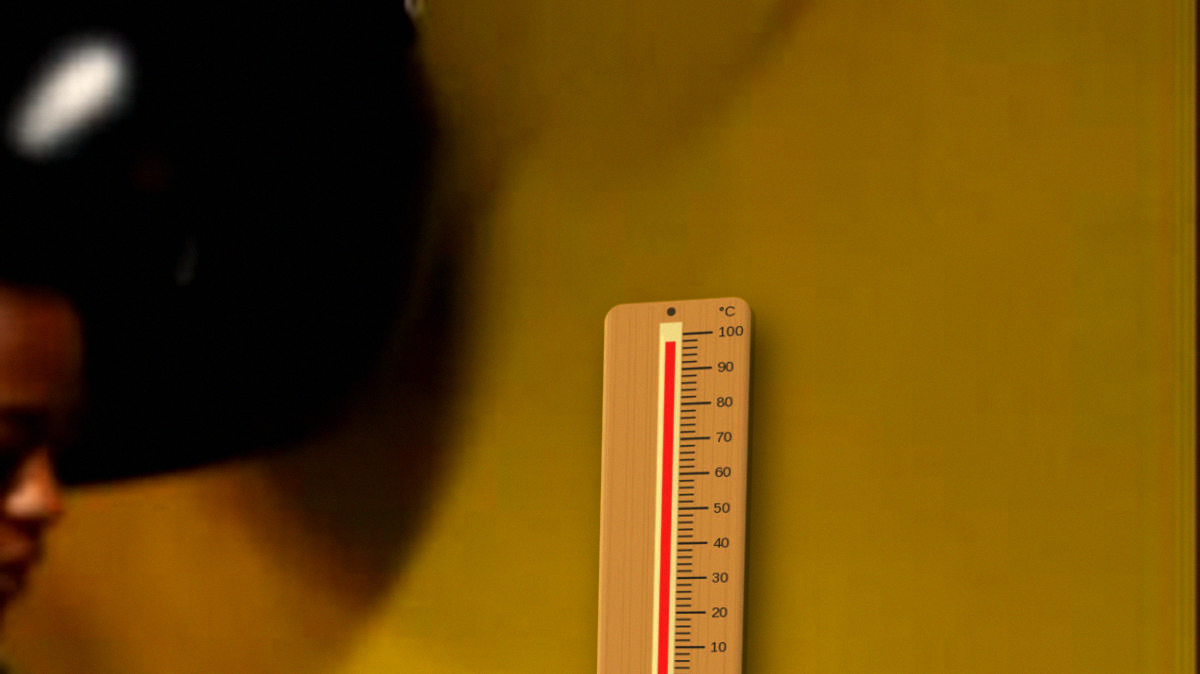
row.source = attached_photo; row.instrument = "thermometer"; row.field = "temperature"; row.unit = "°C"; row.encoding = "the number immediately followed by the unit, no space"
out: 98°C
